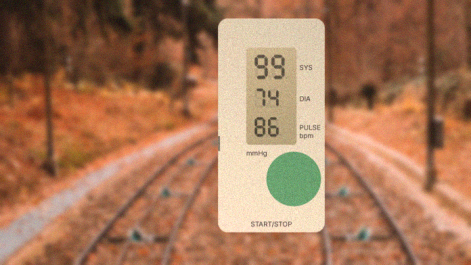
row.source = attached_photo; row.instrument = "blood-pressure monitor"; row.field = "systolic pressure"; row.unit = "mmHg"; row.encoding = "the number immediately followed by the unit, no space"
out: 99mmHg
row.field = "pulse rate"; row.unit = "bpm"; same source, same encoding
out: 86bpm
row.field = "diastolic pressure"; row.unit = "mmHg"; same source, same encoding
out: 74mmHg
